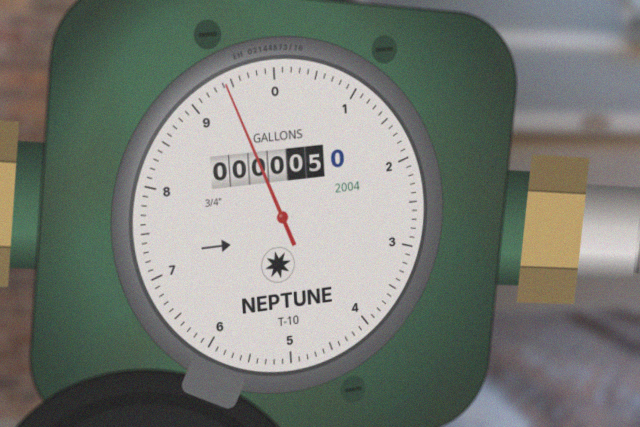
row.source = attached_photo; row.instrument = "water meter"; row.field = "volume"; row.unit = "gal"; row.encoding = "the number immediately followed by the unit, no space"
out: 49.4gal
